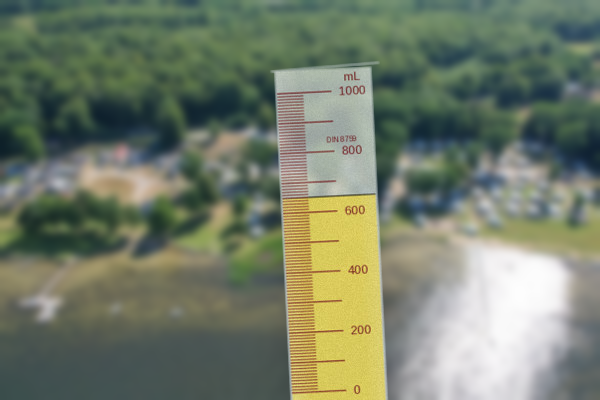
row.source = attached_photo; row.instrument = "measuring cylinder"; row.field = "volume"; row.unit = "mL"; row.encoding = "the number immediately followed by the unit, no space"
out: 650mL
